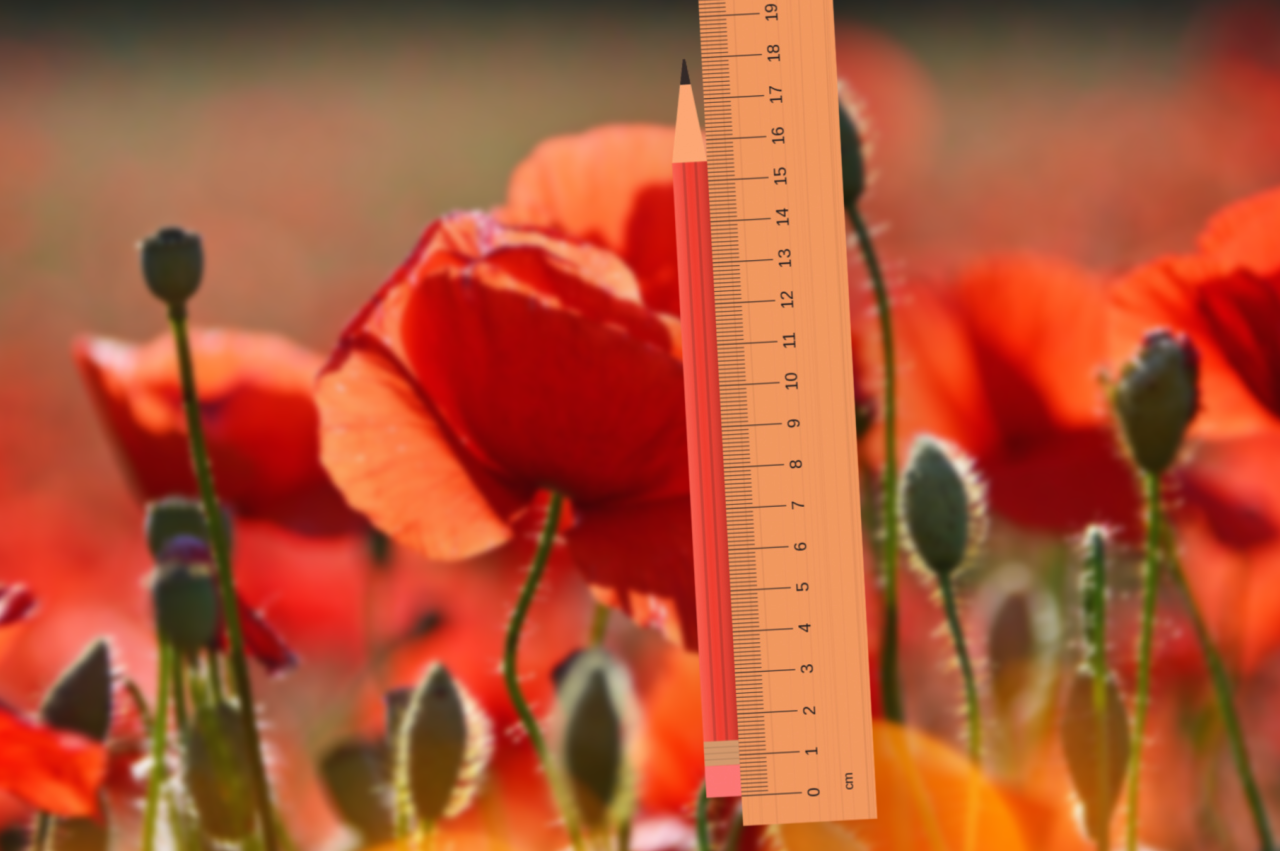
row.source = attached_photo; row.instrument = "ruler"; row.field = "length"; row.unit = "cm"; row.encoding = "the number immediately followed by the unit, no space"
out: 18cm
